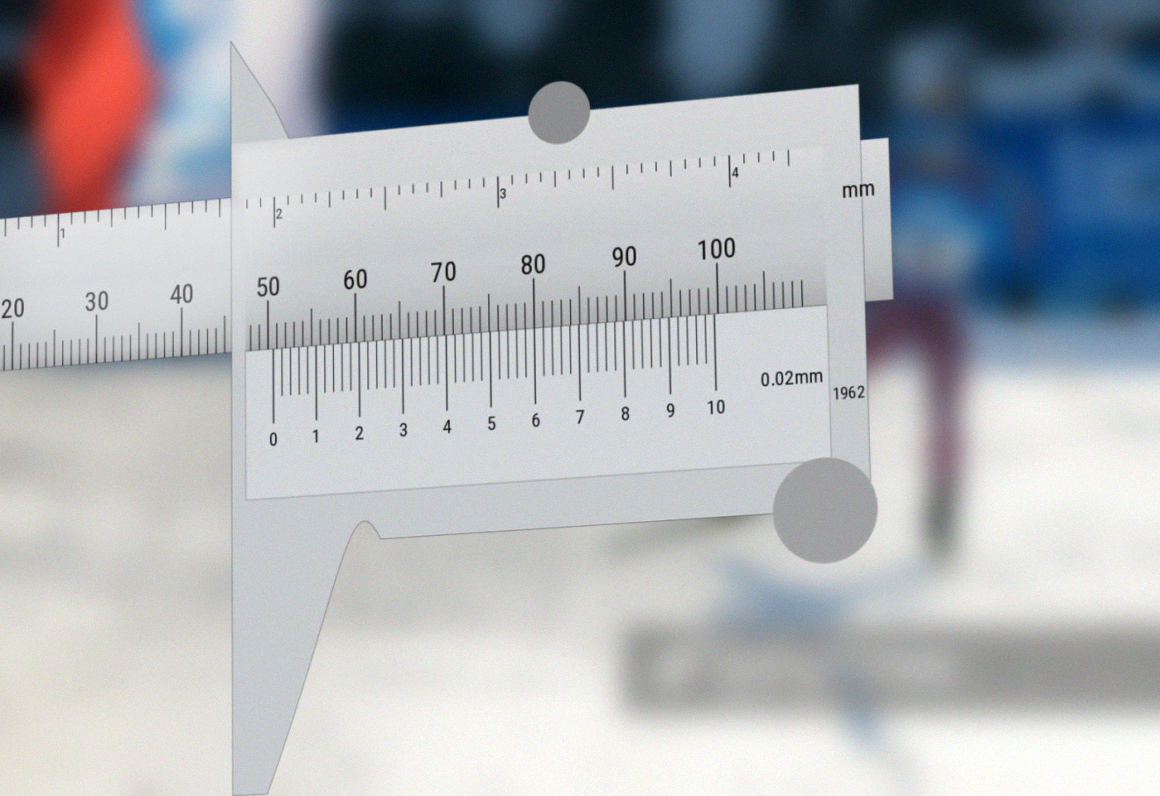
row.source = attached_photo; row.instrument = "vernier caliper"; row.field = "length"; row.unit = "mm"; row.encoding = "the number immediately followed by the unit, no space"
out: 50.6mm
